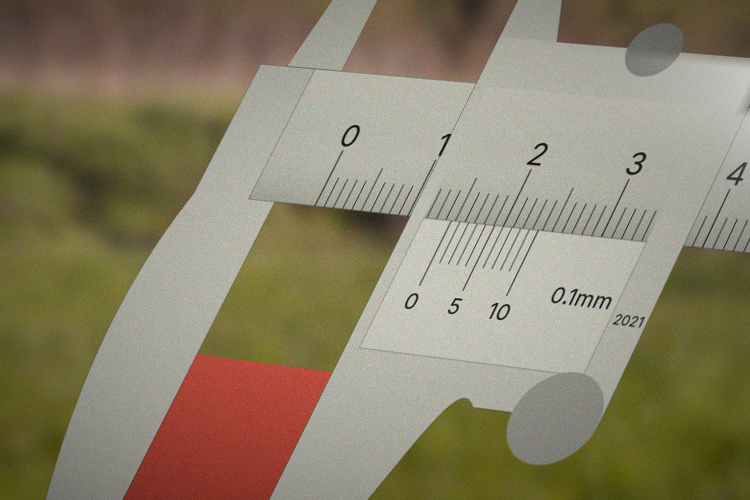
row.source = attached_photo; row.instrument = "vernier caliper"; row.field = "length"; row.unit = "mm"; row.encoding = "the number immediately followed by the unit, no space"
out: 14.6mm
